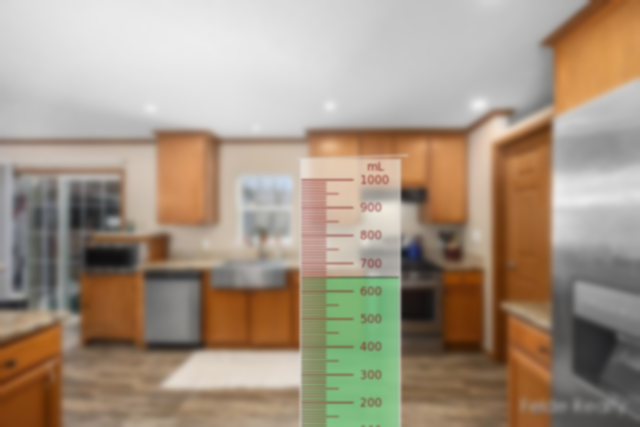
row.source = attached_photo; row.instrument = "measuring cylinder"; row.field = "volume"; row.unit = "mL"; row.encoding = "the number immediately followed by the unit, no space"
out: 650mL
